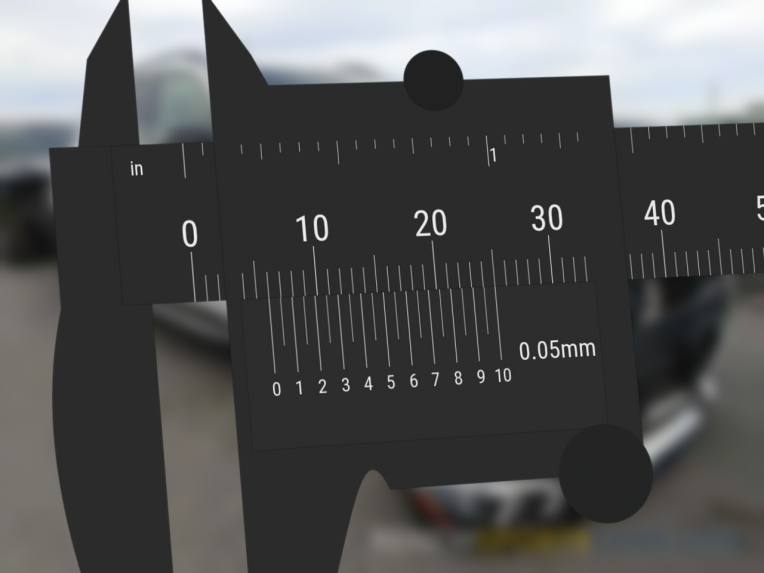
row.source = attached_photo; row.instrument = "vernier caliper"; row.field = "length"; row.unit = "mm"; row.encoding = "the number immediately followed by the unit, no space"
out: 6.0mm
